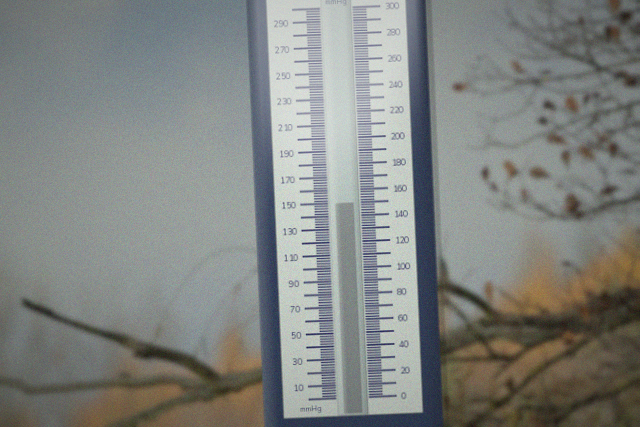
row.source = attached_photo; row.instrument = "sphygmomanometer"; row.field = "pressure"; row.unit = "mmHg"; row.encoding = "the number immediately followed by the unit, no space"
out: 150mmHg
